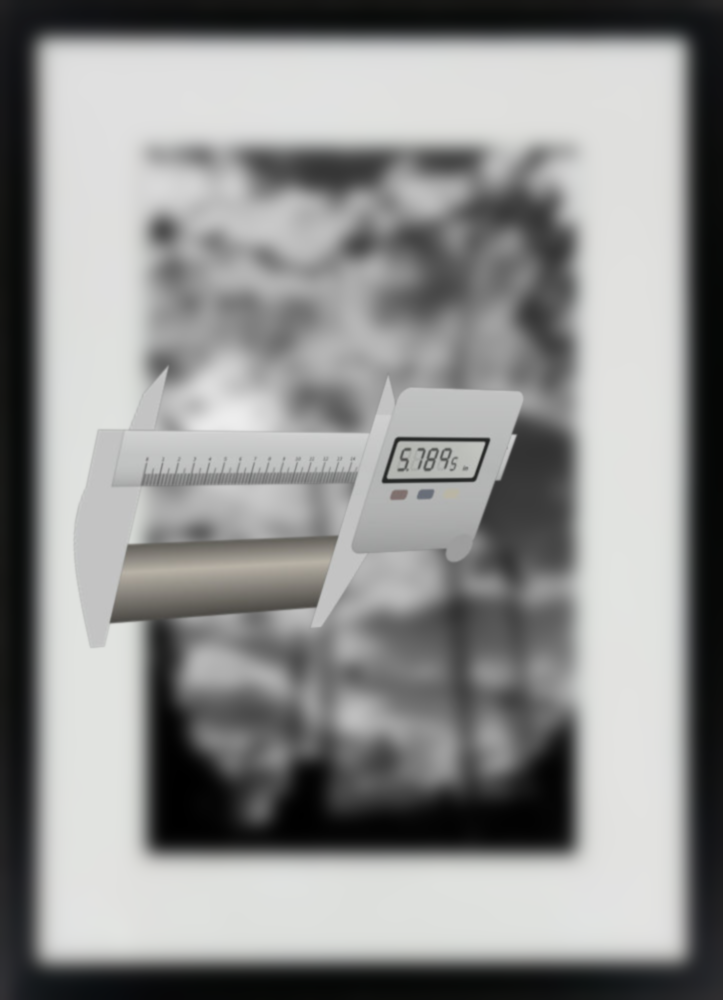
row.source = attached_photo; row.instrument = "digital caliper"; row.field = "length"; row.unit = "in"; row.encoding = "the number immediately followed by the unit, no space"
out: 5.7895in
